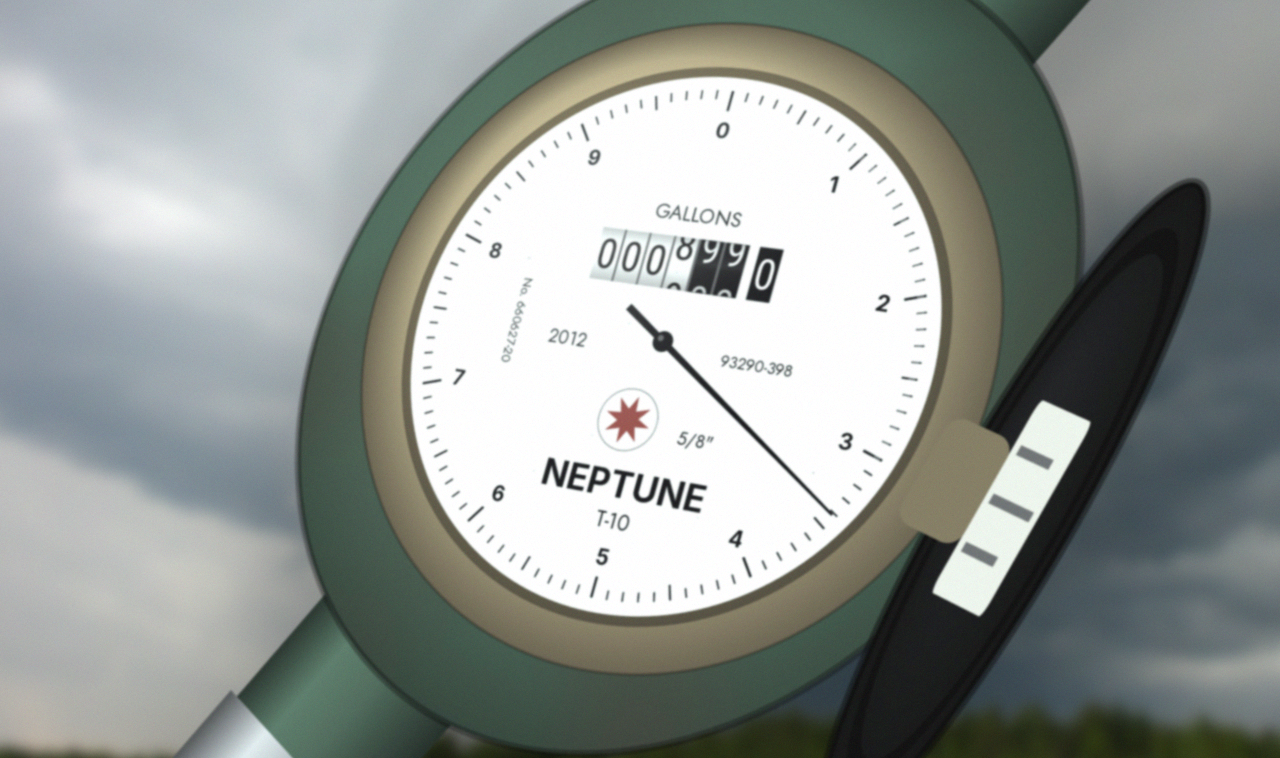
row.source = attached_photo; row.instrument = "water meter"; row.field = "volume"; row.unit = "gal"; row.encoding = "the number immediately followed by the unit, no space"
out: 8993.4gal
